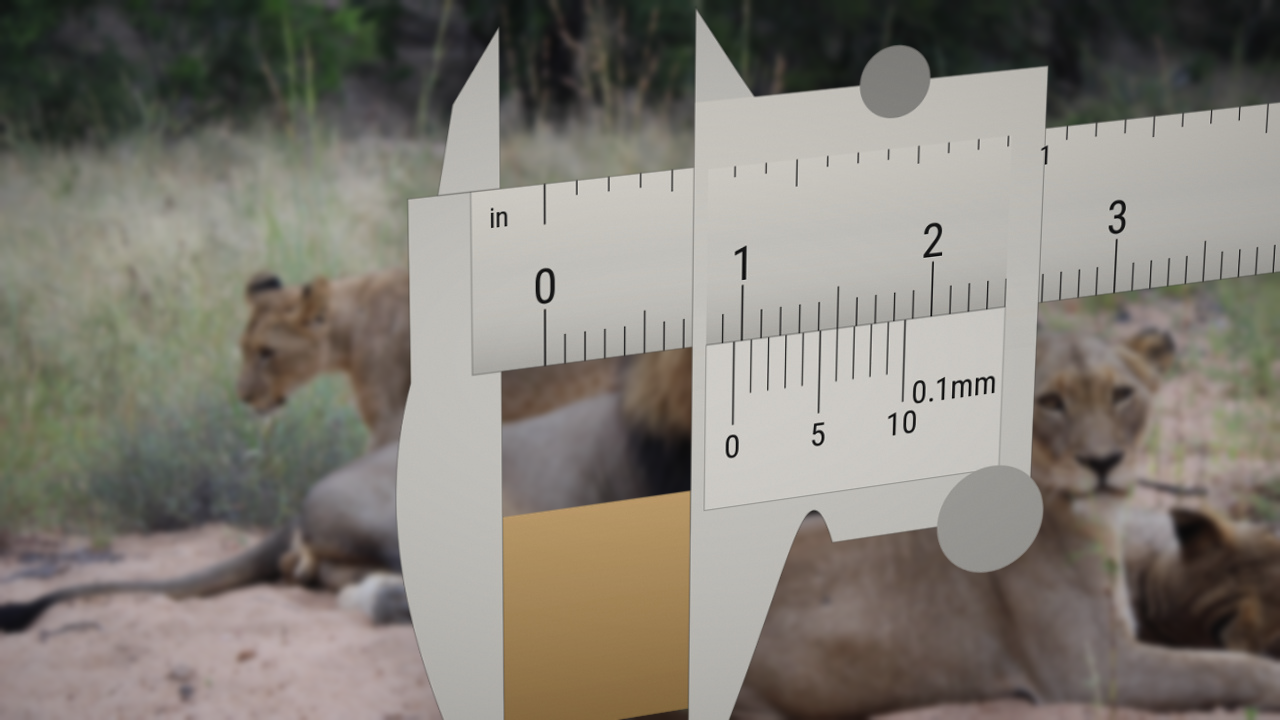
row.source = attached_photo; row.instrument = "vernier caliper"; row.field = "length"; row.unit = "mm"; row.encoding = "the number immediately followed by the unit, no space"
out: 9.6mm
